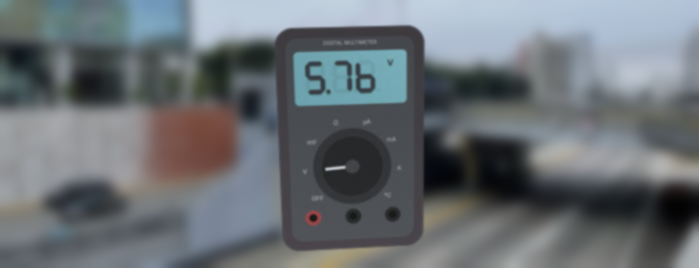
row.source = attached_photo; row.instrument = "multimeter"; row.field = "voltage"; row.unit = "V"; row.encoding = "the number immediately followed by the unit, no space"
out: 5.76V
